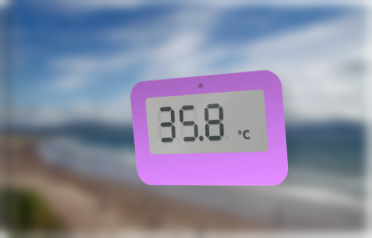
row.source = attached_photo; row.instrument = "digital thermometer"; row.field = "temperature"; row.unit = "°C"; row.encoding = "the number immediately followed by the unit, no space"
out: 35.8°C
